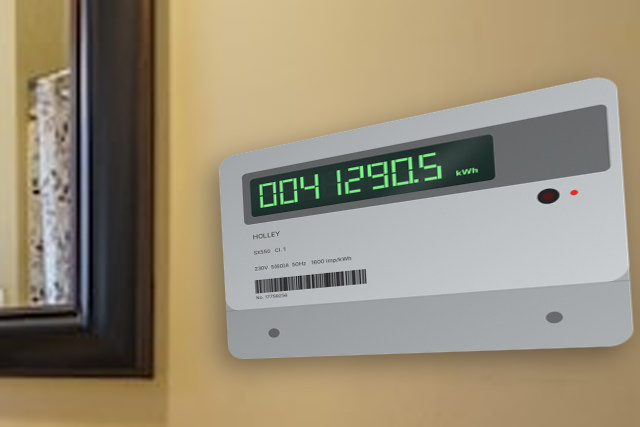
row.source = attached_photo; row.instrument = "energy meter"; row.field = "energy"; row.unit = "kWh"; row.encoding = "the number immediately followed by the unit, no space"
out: 41290.5kWh
